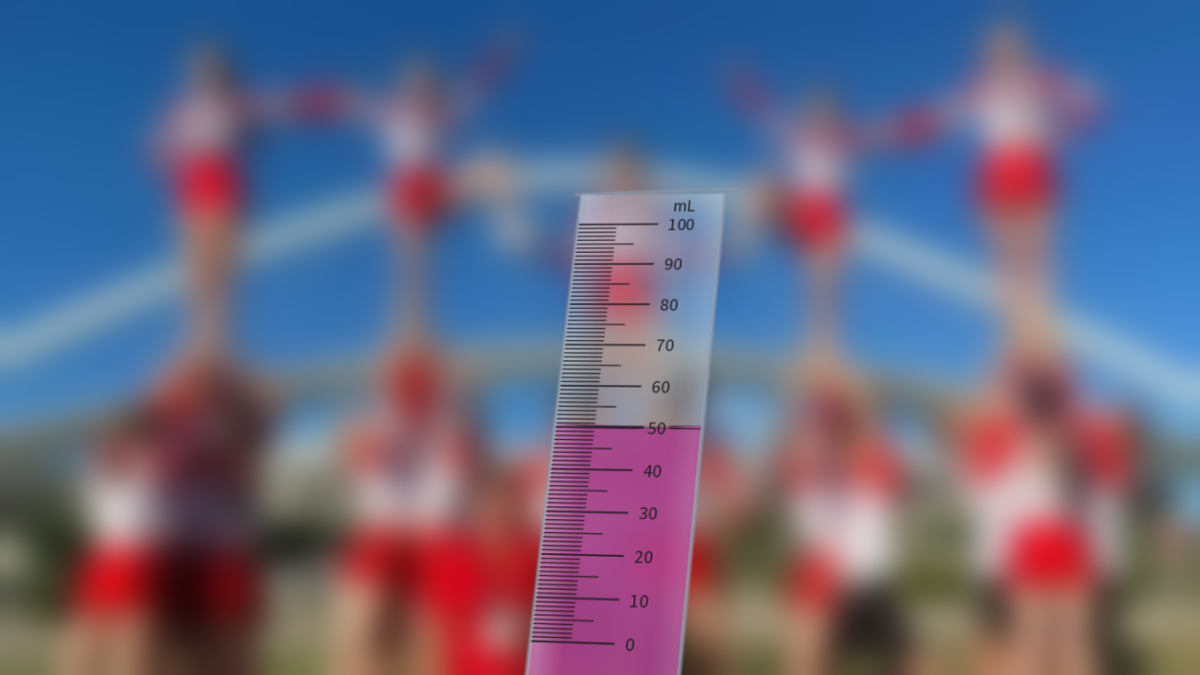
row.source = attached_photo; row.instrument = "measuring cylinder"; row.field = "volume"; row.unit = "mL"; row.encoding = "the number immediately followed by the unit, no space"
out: 50mL
